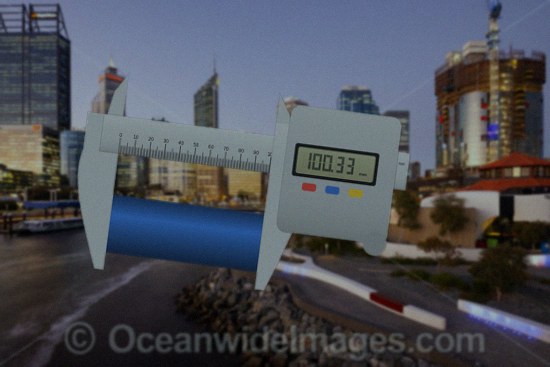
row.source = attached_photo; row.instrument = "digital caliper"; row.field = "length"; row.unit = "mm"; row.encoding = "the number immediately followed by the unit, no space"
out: 100.33mm
